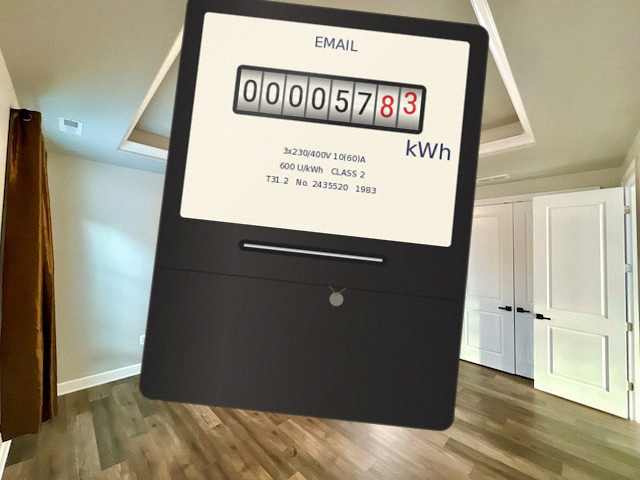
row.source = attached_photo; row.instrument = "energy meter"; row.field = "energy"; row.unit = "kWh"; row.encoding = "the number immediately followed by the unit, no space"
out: 57.83kWh
